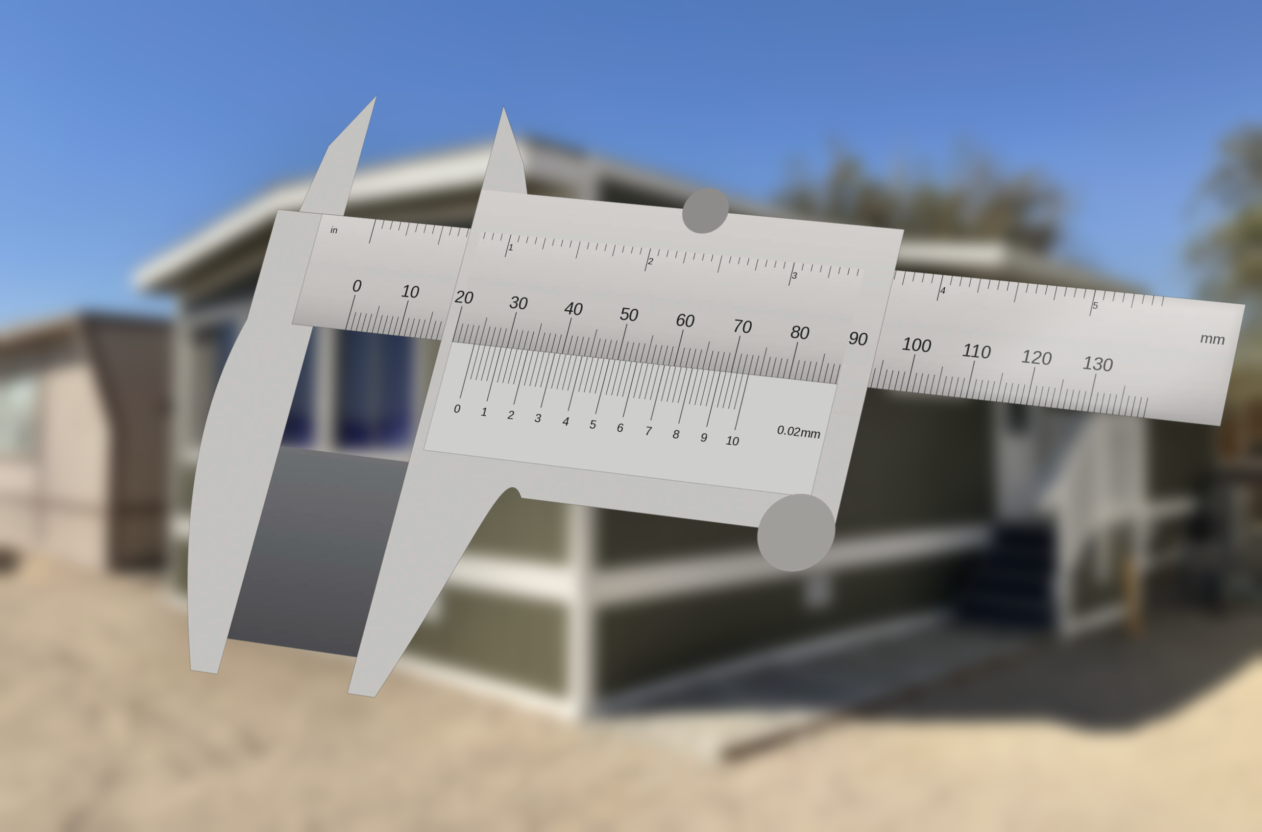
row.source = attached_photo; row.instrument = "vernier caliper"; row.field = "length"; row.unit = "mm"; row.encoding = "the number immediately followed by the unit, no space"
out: 24.0mm
